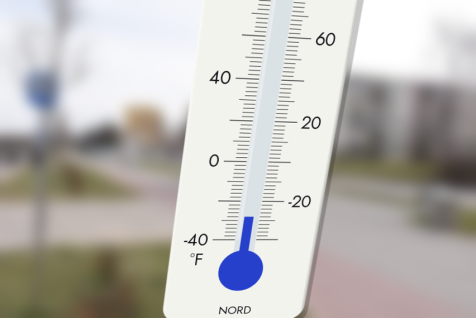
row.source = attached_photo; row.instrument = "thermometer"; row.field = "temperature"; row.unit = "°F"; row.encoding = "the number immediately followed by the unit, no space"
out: -28°F
